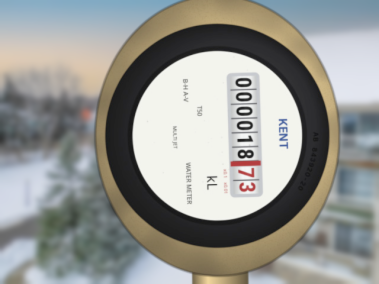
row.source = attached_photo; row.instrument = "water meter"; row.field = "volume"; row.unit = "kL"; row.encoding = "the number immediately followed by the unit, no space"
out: 18.73kL
